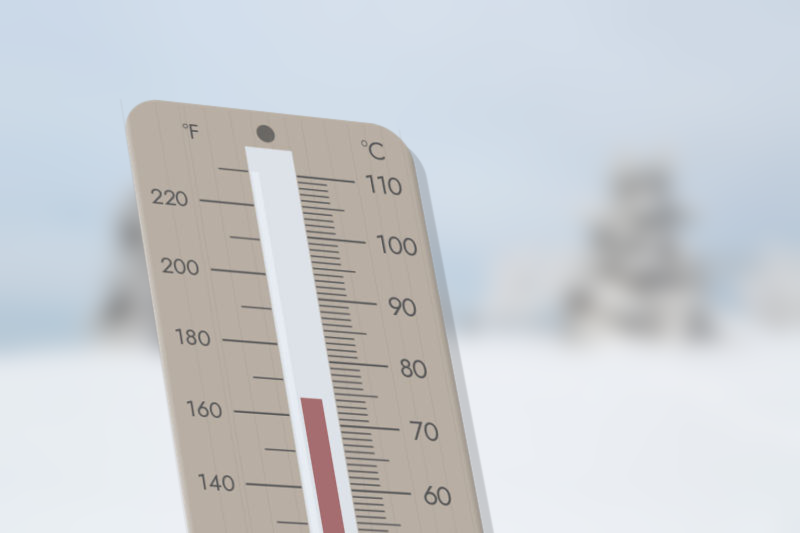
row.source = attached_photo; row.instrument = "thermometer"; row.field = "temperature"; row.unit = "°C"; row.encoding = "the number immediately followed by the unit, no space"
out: 74°C
